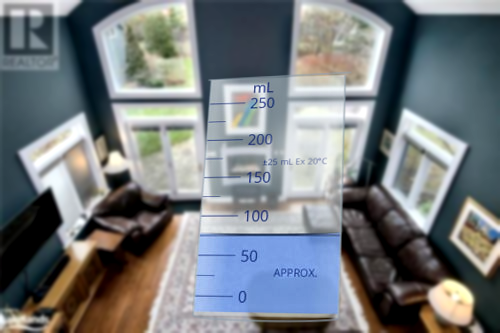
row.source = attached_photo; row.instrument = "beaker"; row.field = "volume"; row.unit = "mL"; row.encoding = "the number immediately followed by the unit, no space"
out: 75mL
